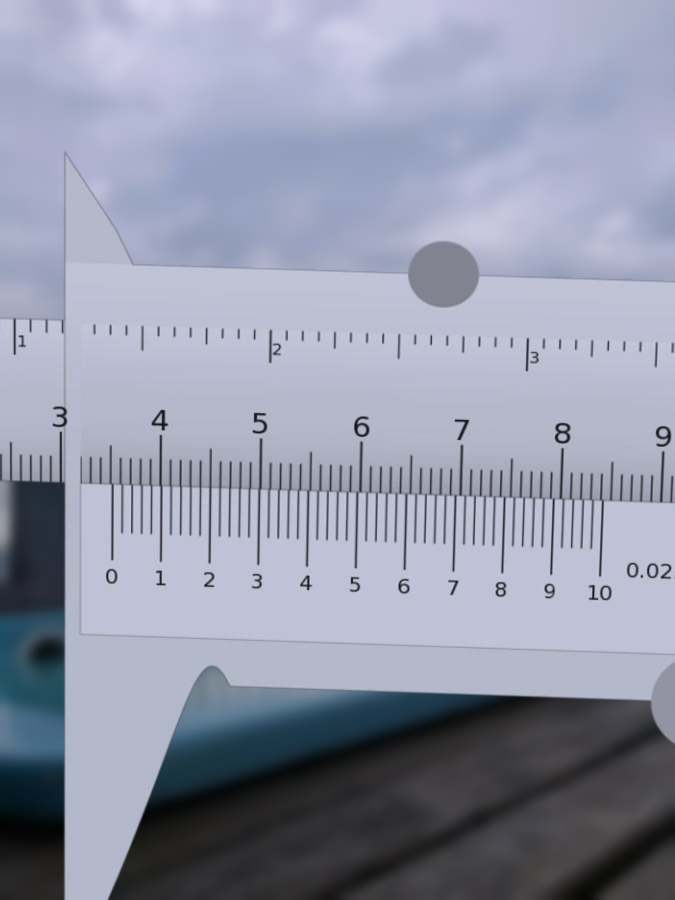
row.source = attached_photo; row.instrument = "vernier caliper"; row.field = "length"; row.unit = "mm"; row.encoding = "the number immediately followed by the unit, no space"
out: 35.2mm
